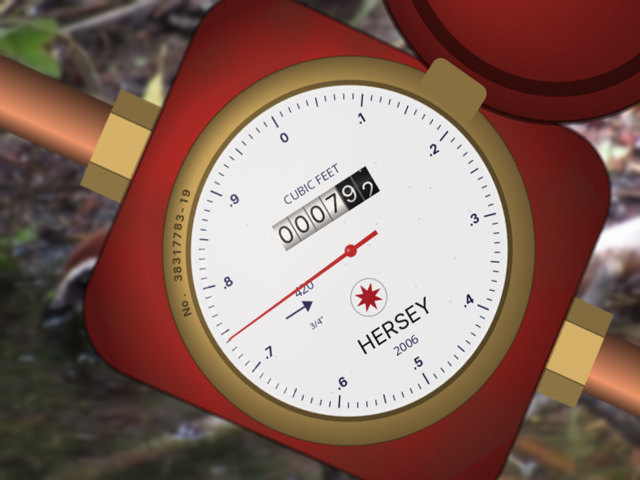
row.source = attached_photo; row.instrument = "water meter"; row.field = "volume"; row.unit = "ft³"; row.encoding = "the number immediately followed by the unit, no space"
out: 791.74ft³
